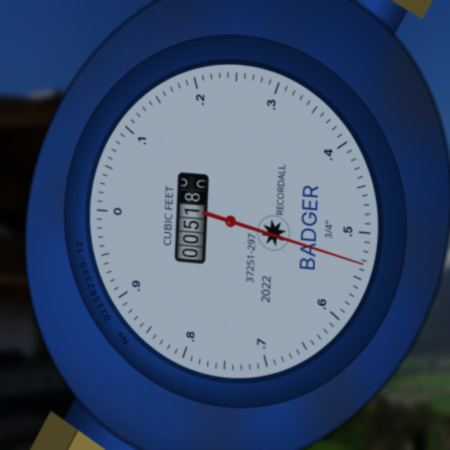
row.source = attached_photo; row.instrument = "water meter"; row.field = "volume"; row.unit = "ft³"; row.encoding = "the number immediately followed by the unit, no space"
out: 5188.53ft³
